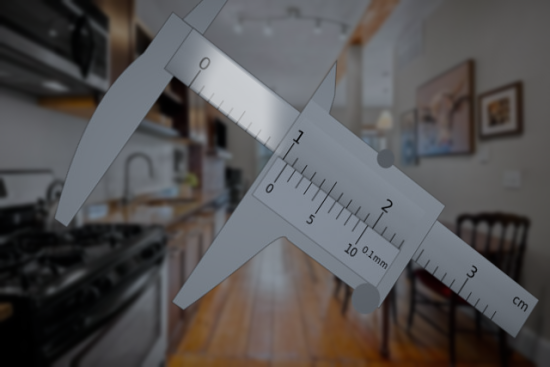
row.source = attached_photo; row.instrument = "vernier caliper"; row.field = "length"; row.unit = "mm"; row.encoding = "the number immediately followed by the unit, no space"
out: 10.5mm
